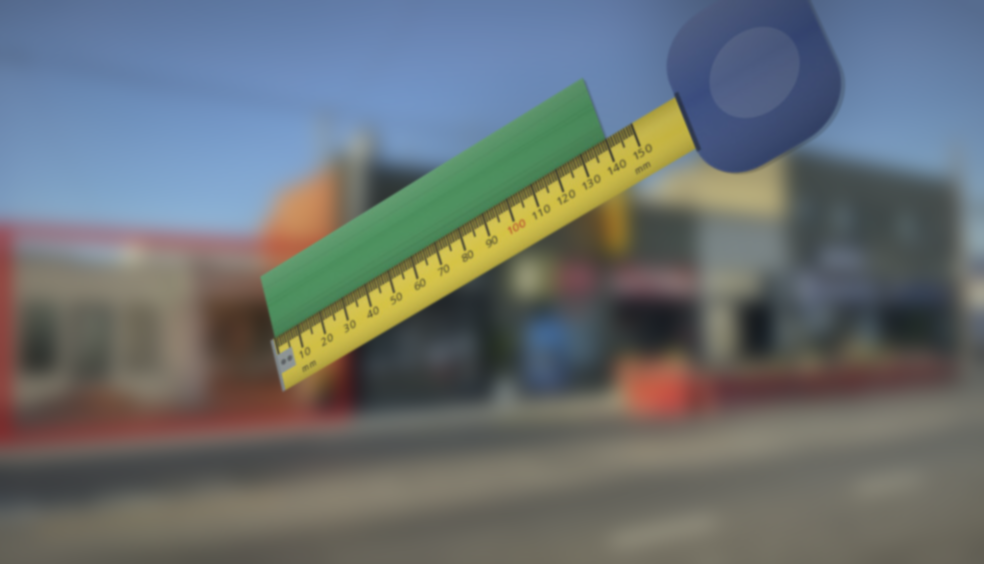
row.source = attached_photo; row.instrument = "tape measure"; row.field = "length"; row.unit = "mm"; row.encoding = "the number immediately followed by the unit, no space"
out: 140mm
